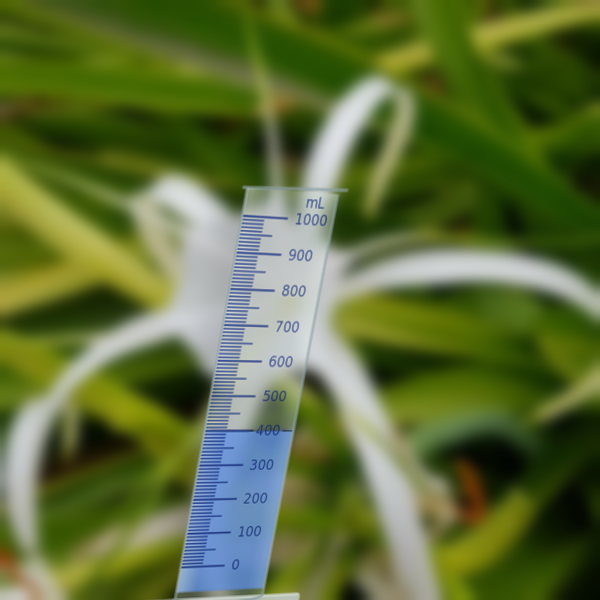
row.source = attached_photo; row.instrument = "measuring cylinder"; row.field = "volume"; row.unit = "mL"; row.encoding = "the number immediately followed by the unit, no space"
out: 400mL
